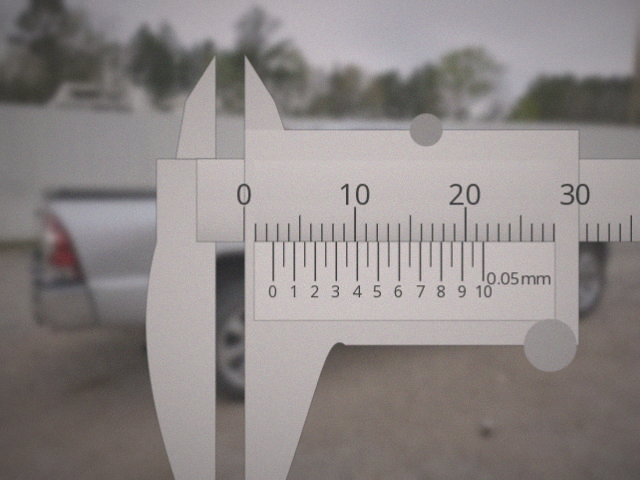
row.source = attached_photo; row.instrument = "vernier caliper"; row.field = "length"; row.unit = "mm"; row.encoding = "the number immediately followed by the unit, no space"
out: 2.6mm
